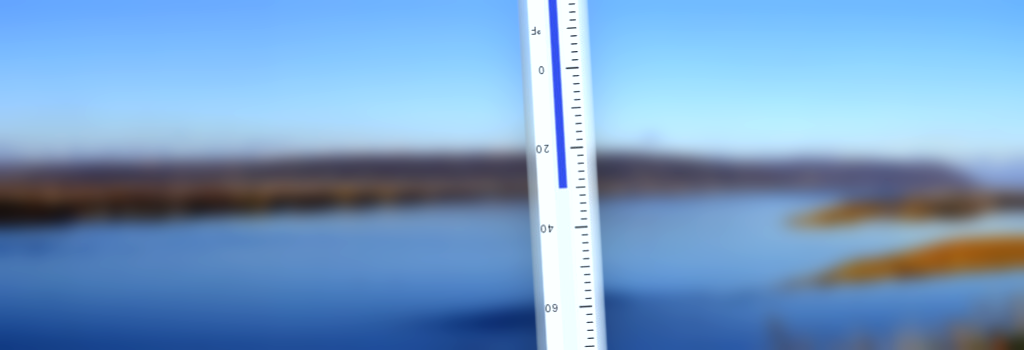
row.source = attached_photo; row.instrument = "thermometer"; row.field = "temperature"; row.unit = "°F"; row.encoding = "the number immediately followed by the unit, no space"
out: 30°F
